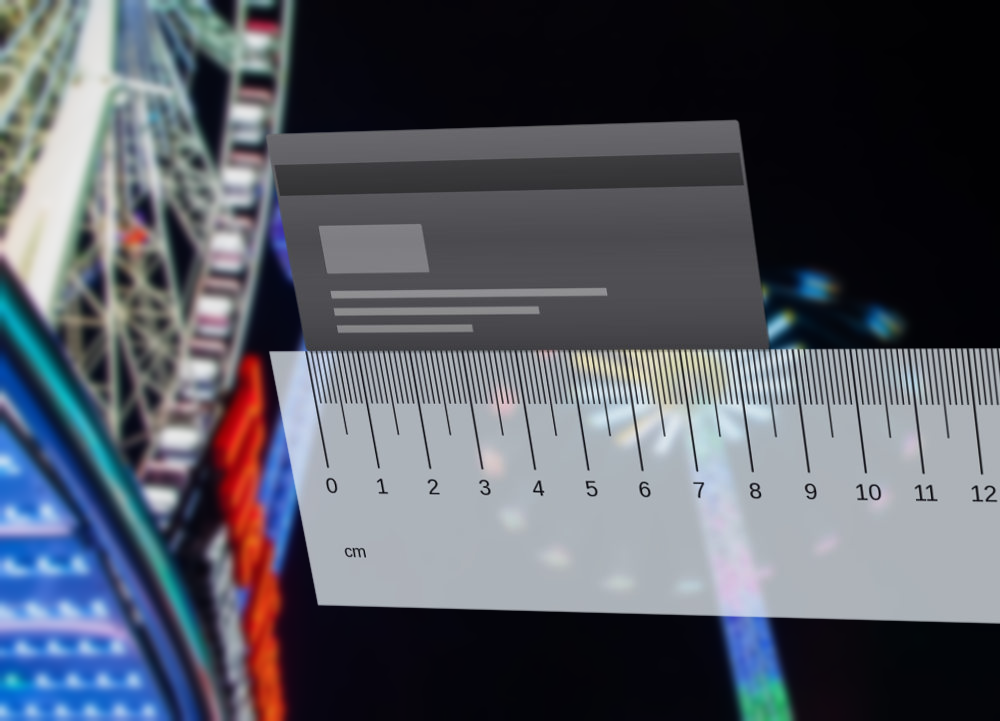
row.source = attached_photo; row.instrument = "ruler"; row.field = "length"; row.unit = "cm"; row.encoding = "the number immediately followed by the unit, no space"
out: 8.6cm
